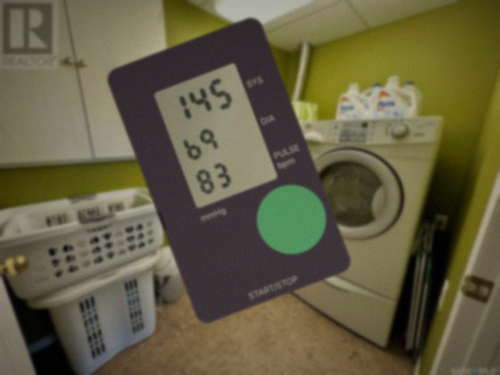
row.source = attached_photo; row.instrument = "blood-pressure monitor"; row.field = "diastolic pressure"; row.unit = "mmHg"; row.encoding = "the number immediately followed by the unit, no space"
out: 69mmHg
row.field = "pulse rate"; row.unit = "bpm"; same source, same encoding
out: 83bpm
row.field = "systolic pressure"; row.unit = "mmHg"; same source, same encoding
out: 145mmHg
